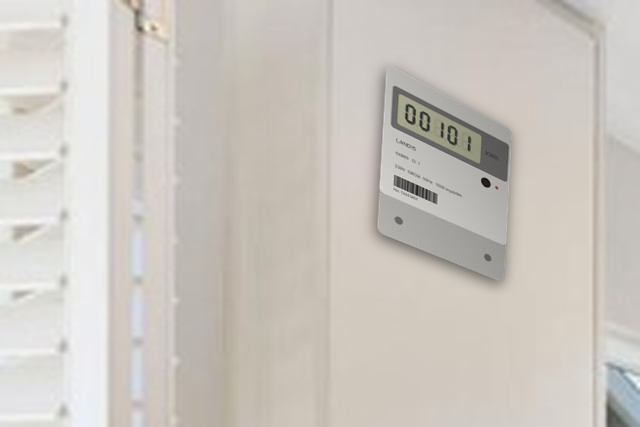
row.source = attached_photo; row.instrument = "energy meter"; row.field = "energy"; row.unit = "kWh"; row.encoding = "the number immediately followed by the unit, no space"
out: 101kWh
